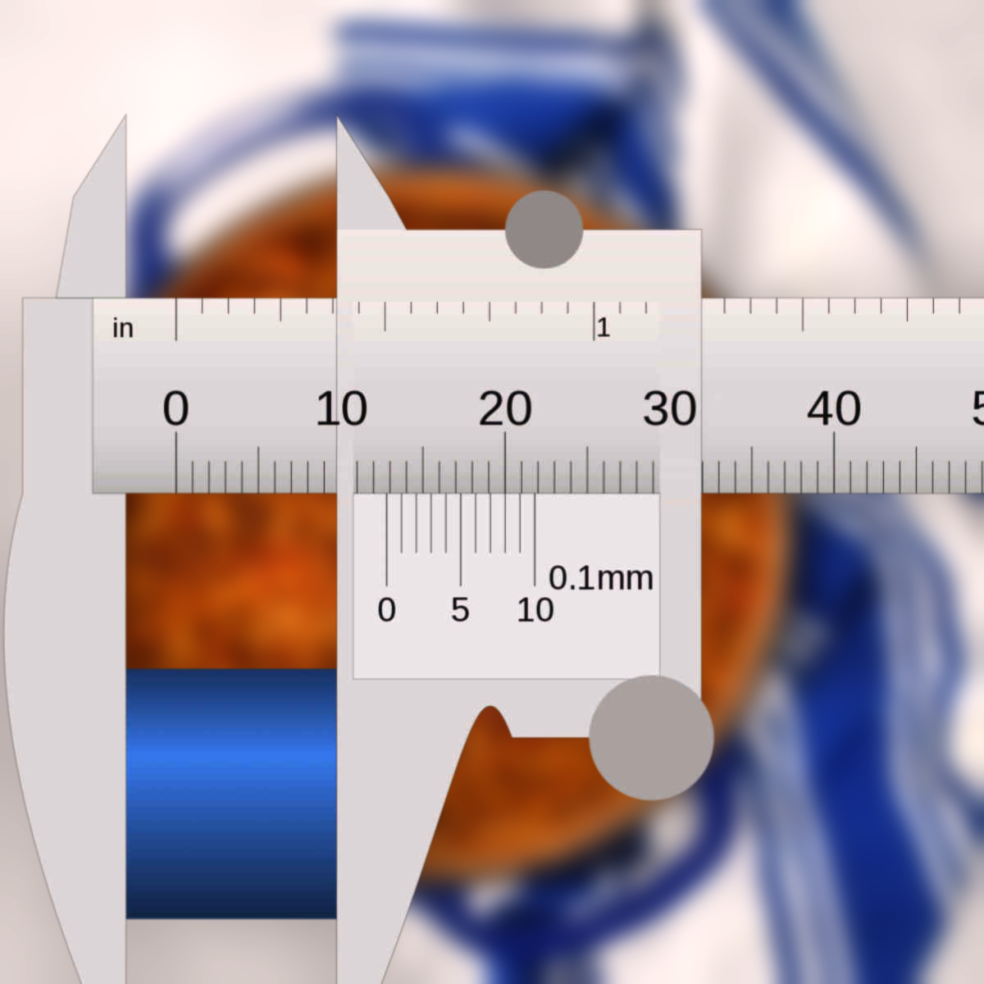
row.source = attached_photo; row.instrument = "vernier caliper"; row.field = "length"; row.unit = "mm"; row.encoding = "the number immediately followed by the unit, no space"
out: 12.8mm
